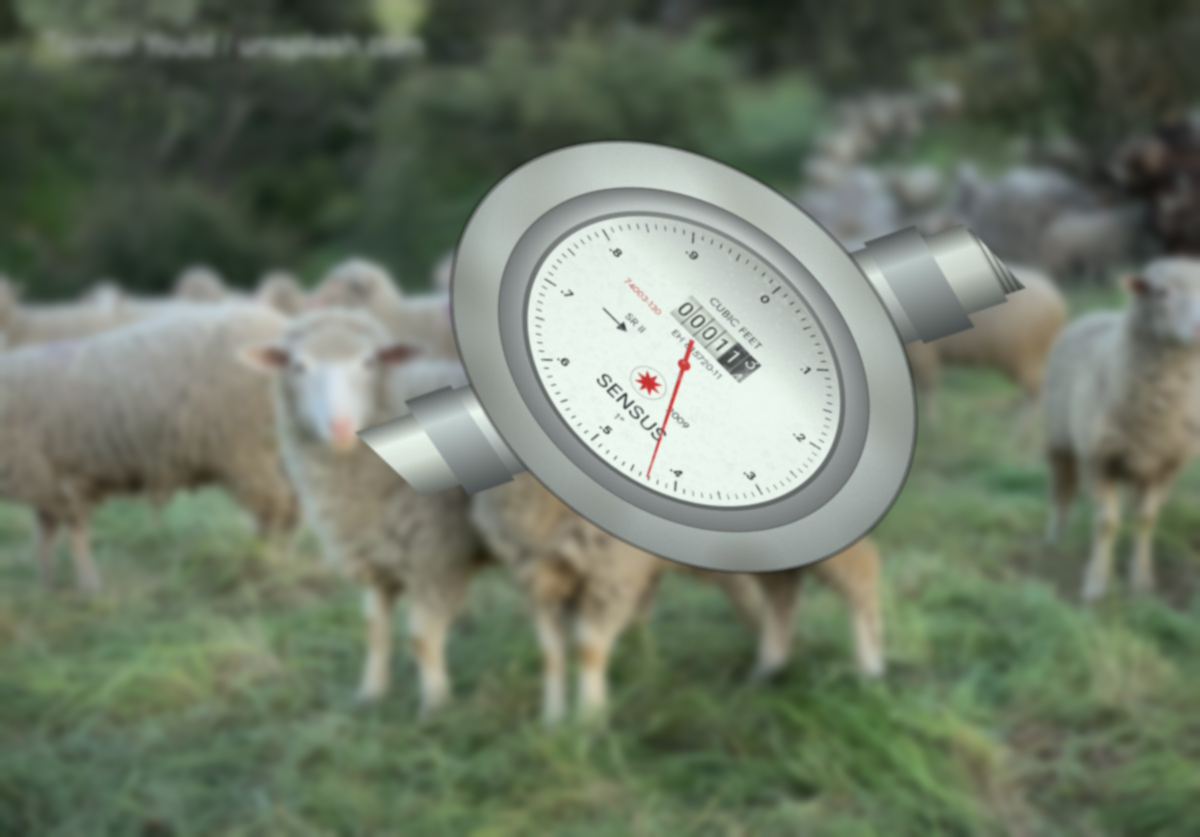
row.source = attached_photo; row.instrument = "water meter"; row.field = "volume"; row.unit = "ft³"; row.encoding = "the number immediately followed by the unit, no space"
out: 113.43ft³
